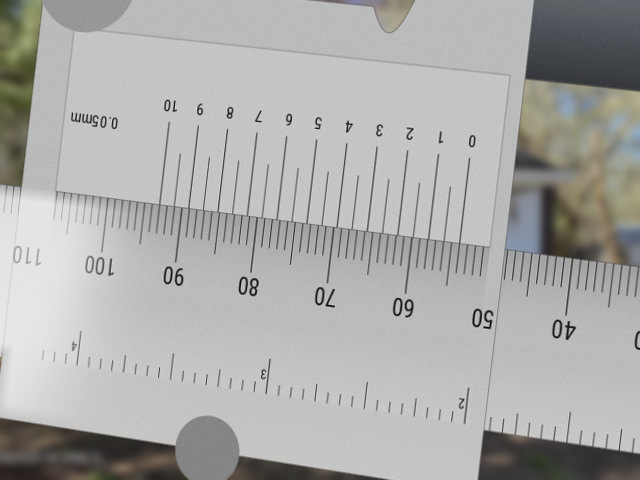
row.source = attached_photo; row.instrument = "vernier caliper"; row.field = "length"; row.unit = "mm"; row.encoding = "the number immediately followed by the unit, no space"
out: 54.0mm
